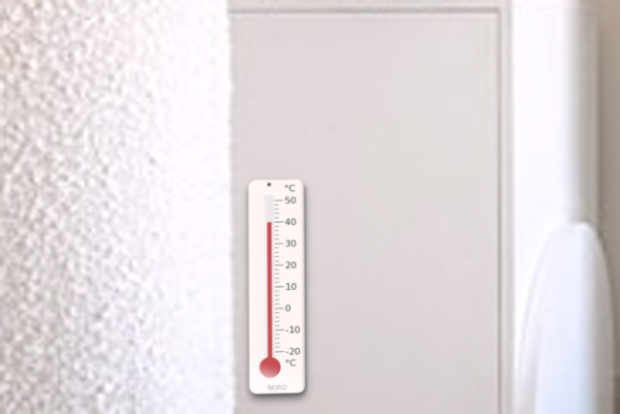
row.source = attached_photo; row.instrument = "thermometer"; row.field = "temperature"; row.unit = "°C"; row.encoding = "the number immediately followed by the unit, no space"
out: 40°C
